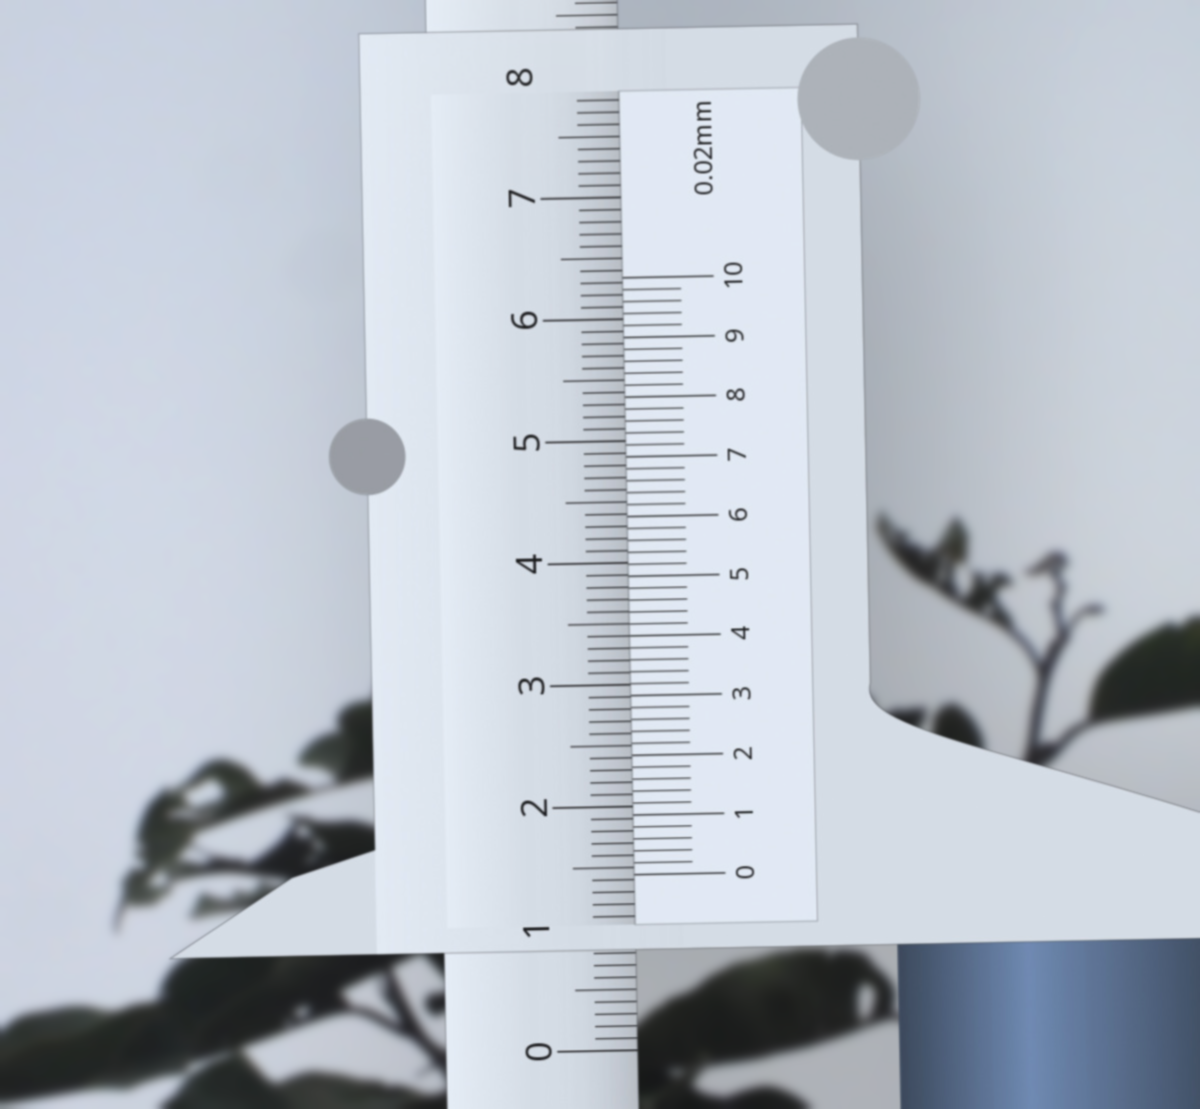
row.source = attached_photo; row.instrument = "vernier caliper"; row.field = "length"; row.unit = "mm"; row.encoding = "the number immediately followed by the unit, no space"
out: 14.4mm
